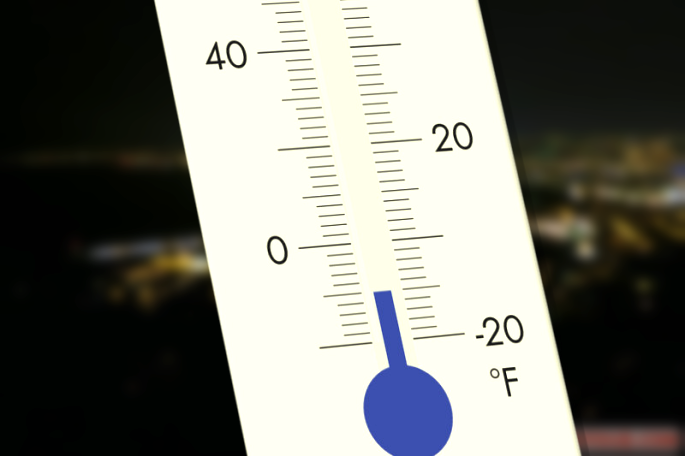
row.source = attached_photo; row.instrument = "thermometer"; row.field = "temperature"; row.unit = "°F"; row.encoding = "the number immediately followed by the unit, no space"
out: -10°F
